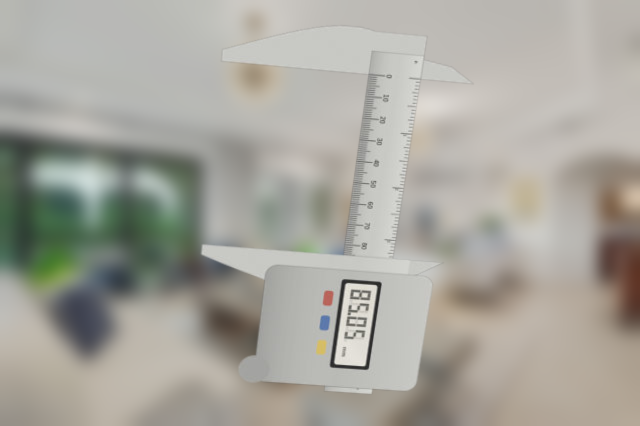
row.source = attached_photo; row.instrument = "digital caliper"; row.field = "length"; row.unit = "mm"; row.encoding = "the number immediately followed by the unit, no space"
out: 85.05mm
